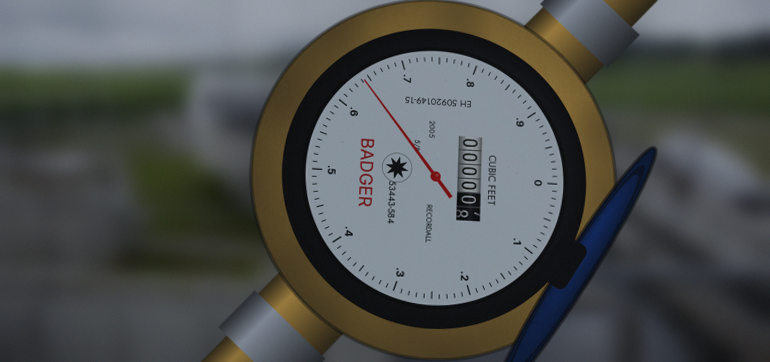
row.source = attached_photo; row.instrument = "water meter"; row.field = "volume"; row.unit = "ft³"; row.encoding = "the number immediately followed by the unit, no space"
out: 7.64ft³
